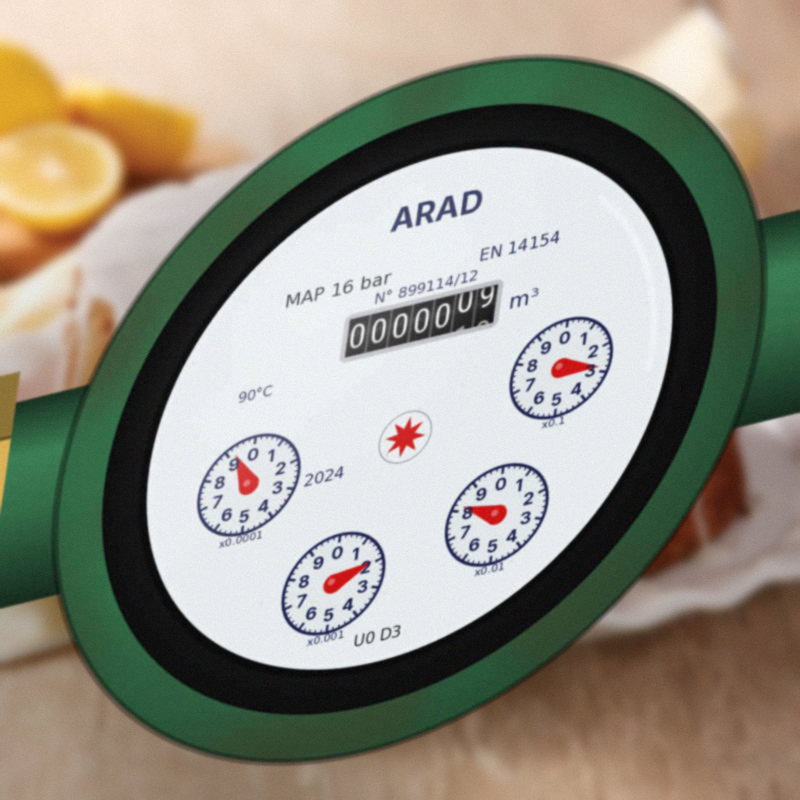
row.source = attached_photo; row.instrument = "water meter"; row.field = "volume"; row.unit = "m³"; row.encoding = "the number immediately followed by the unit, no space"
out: 9.2819m³
